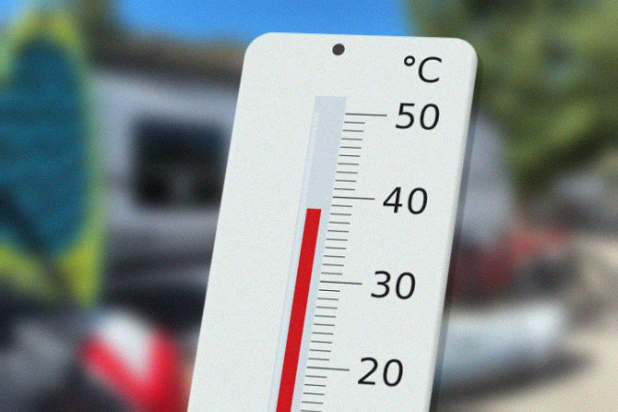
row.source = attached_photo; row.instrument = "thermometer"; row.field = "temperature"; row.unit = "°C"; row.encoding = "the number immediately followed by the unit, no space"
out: 38.5°C
